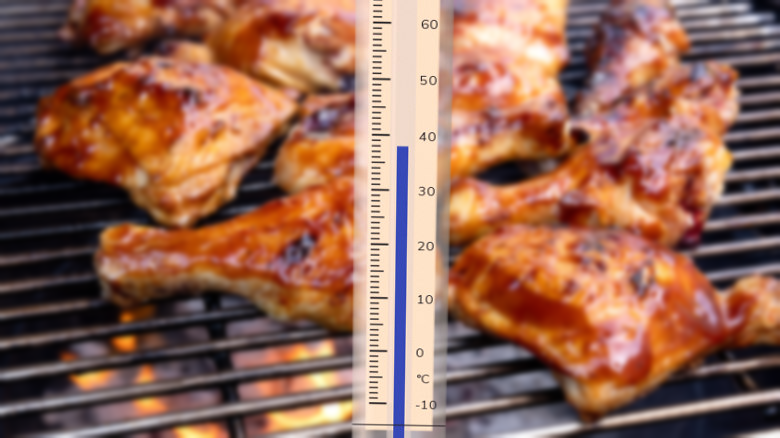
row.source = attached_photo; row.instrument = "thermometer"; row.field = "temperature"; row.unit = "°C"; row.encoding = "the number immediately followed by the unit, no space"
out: 38°C
